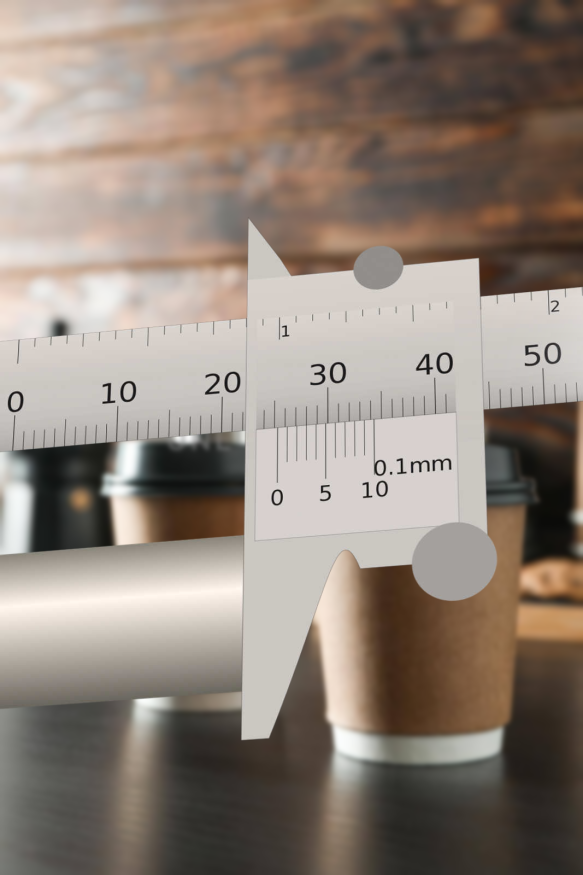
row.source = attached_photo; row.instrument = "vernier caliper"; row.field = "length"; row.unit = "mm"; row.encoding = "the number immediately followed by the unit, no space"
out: 25.3mm
